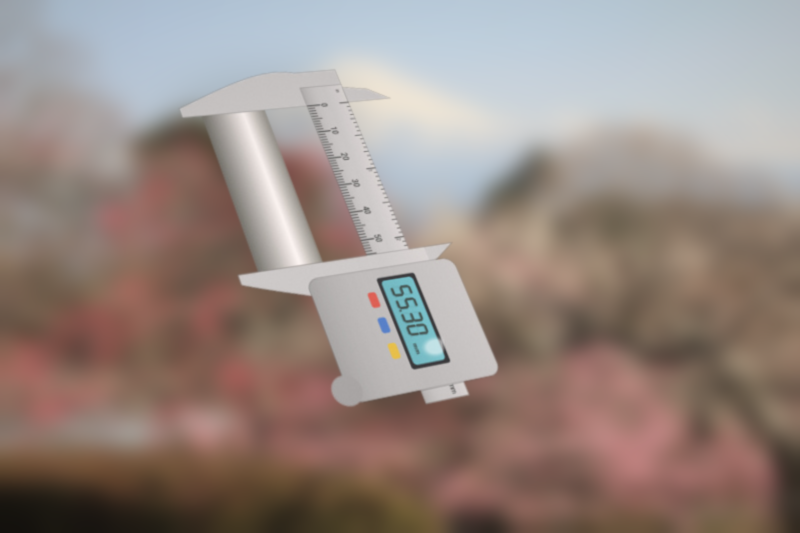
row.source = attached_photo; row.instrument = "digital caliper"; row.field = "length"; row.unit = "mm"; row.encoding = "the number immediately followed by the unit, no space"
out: 55.30mm
